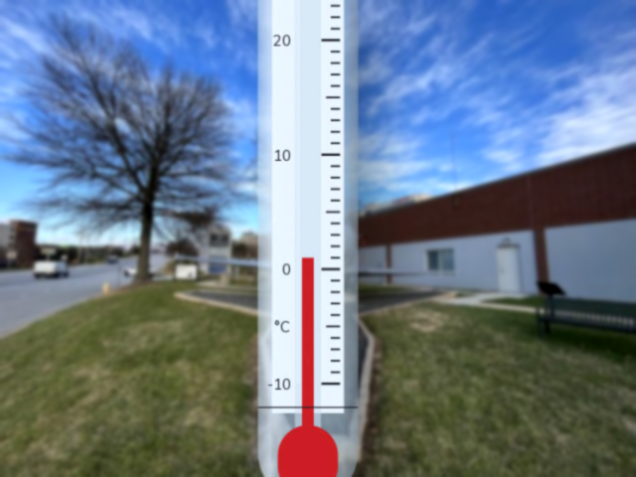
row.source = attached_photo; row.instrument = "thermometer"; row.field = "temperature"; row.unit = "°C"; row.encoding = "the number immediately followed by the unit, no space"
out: 1°C
